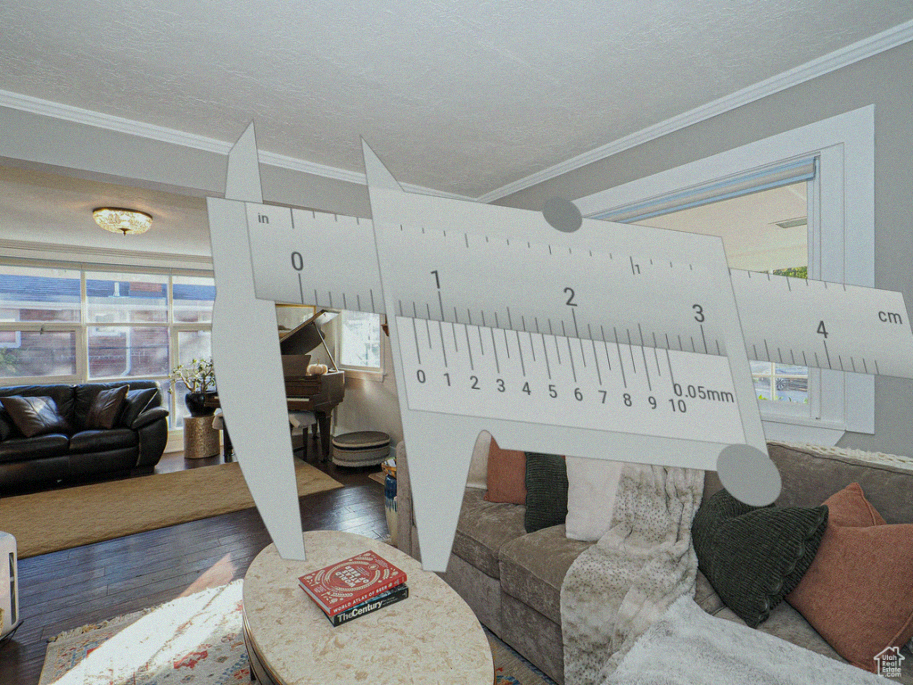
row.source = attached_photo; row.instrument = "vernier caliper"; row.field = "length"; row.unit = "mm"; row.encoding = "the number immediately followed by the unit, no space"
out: 7.8mm
